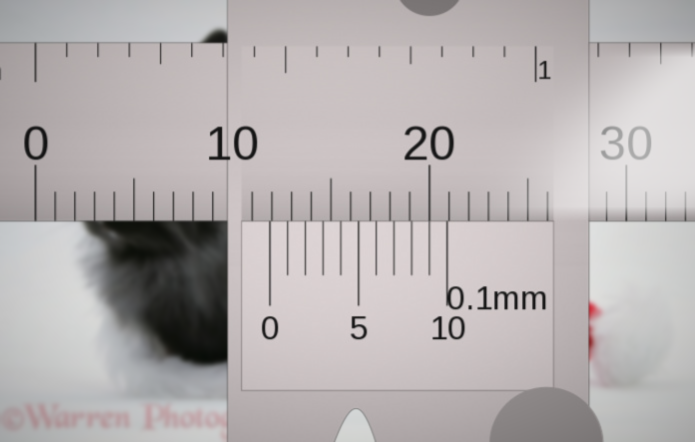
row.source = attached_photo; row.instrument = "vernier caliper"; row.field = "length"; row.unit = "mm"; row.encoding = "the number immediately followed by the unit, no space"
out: 11.9mm
